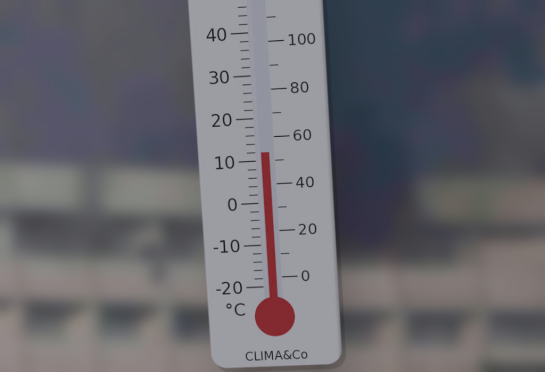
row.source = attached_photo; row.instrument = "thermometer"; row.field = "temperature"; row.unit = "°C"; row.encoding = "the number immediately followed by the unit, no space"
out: 12°C
